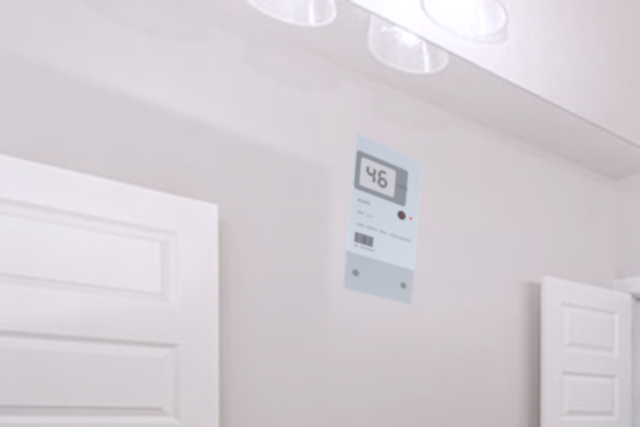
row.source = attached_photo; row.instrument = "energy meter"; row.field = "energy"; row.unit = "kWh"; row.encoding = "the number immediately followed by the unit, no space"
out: 46kWh
